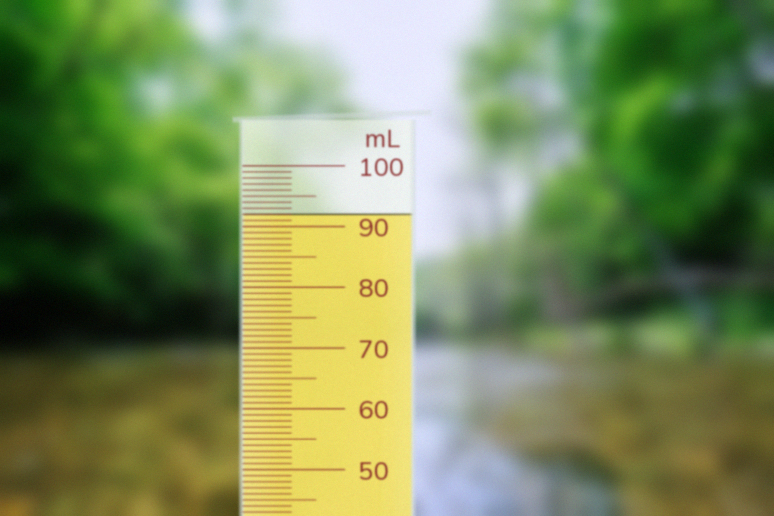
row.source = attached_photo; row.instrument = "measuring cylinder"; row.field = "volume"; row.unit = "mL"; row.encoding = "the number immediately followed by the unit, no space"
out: 92mL
